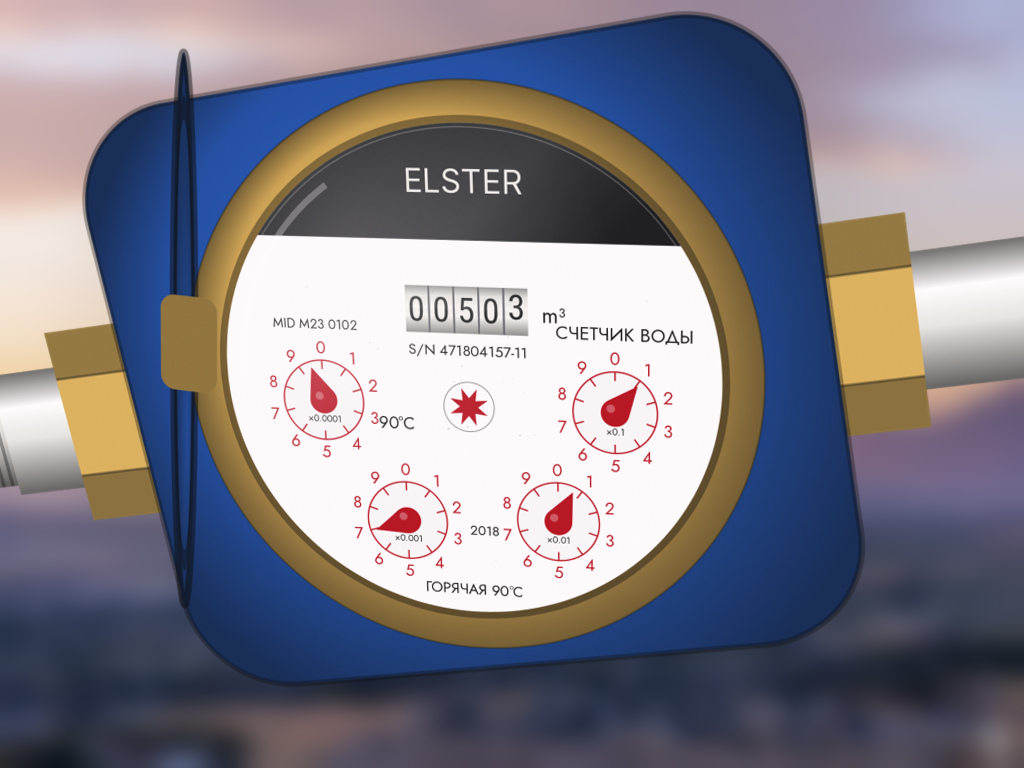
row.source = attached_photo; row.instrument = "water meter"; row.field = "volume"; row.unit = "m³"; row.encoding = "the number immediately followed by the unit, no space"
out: 503.1069m³
